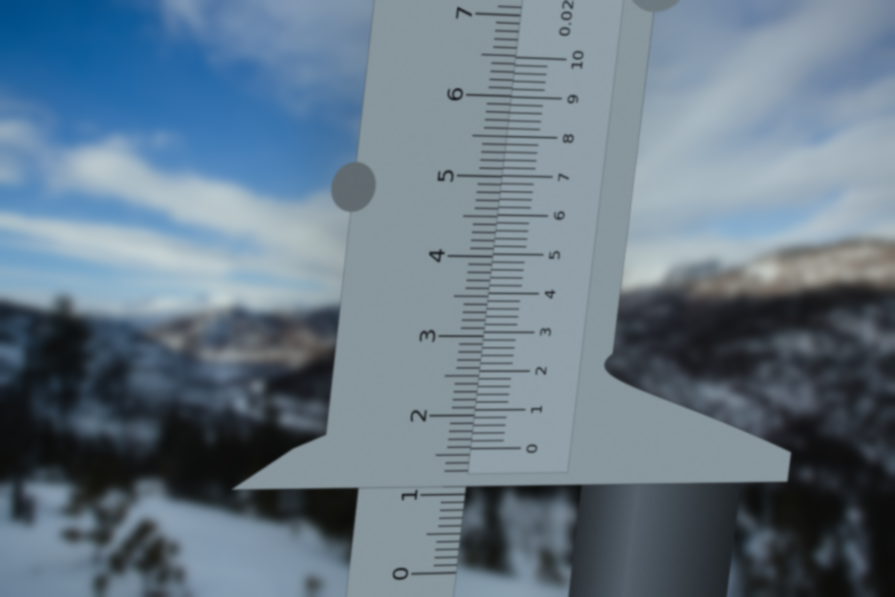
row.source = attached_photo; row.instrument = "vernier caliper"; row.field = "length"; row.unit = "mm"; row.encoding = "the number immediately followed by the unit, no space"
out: 15.8mm
